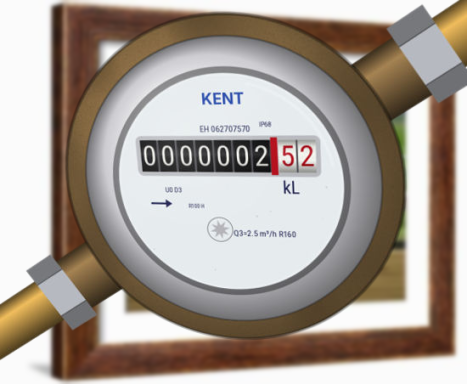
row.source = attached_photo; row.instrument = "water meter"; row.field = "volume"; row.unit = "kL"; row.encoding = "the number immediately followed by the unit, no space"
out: 2.52kL
